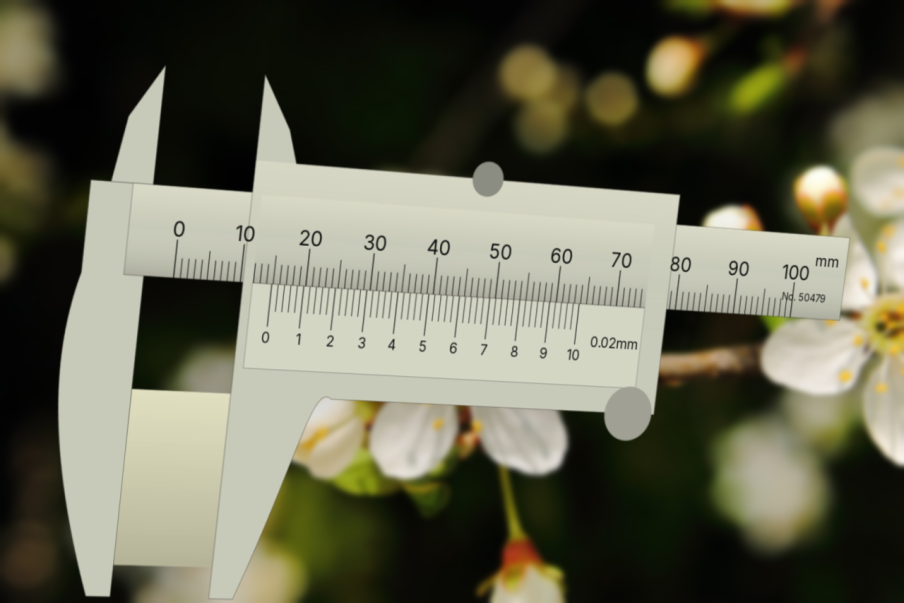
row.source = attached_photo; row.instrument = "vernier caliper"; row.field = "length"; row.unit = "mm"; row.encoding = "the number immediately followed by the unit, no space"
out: 14.8mm
